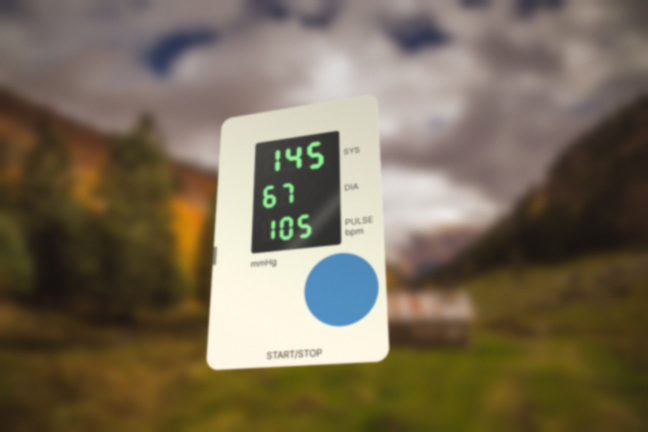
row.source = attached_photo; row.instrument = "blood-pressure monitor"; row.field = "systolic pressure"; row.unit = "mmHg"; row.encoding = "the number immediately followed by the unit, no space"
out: 145mmHg
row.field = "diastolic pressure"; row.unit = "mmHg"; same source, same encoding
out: 67mmHg
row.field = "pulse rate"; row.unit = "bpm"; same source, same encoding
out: 105bpm
